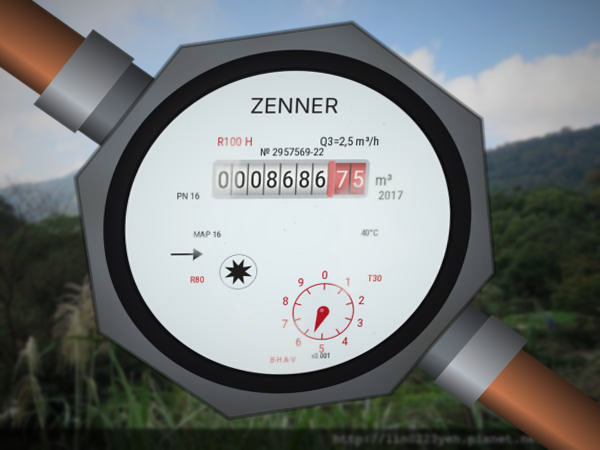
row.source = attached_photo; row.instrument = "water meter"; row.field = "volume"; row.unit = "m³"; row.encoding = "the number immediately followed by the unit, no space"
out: 8686.755m³
